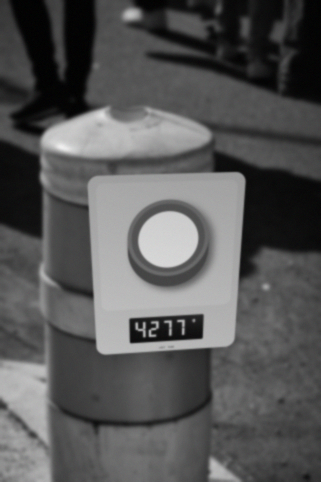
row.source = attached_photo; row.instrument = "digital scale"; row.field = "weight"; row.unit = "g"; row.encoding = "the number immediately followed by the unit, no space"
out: 4277g
